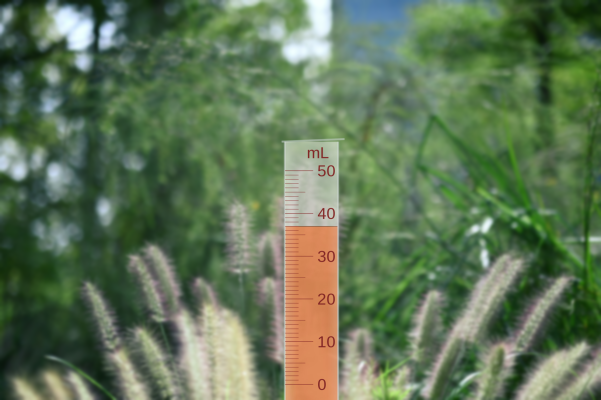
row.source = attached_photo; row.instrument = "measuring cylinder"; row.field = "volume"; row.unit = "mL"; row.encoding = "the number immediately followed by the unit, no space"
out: 37mL
